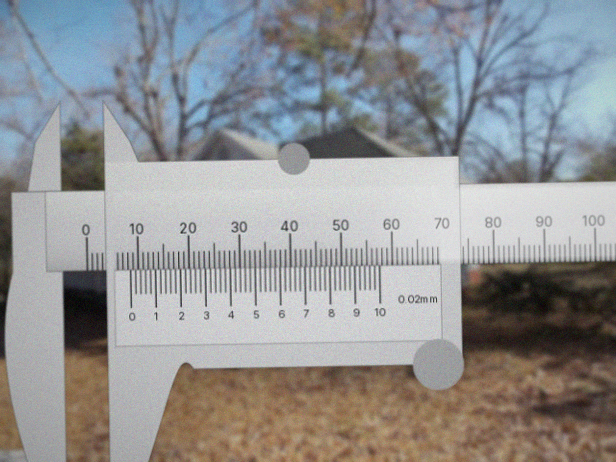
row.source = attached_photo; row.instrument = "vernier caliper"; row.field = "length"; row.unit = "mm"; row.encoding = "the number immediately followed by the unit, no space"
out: 8.5mm
